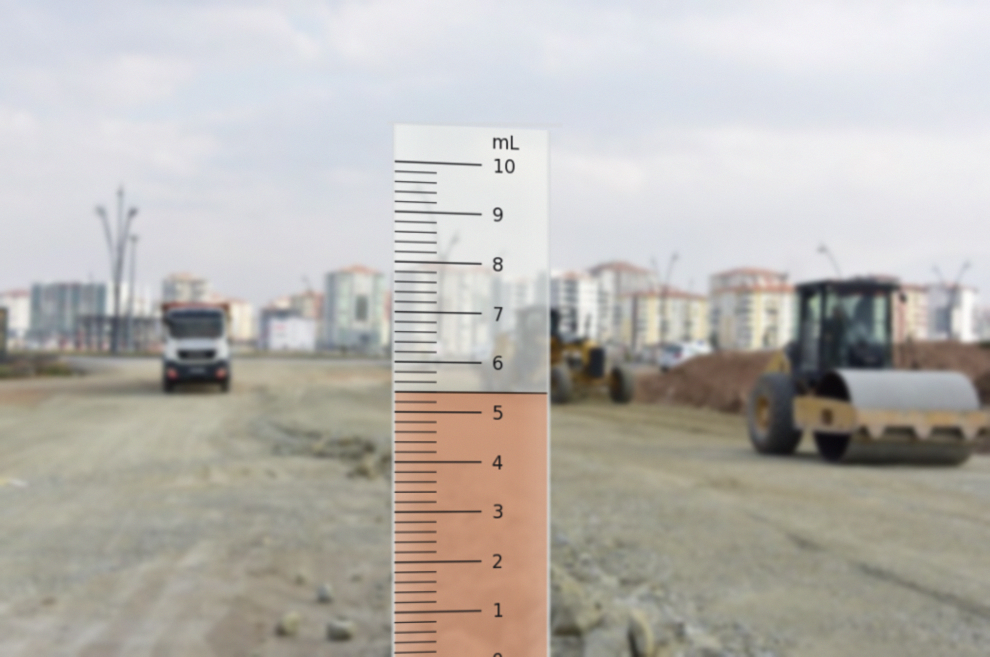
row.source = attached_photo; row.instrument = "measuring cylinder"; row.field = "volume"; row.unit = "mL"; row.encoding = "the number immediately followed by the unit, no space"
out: 5.4mL
